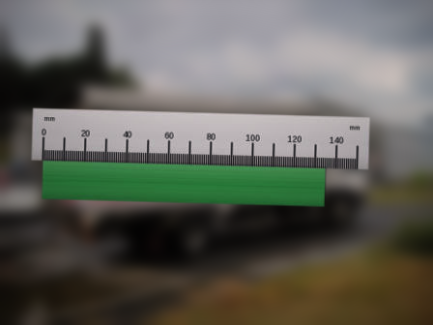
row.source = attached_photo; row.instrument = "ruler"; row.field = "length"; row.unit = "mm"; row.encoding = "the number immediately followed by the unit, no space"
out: 135mm
